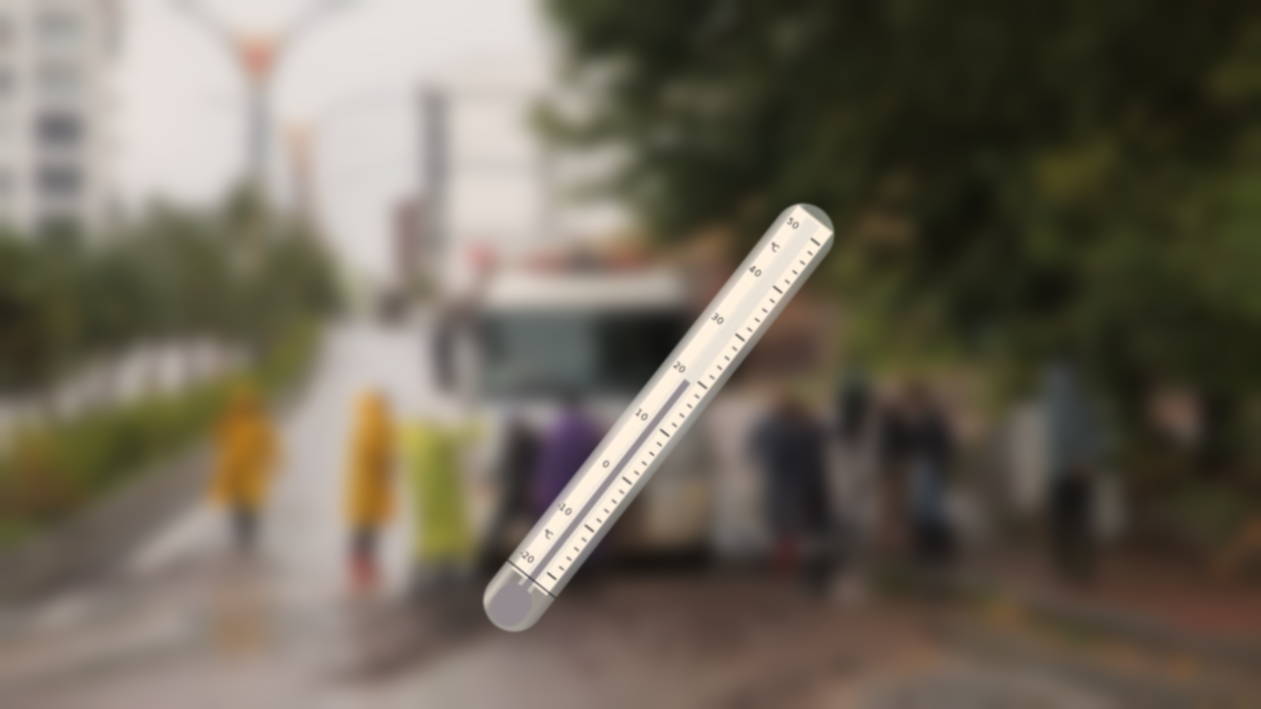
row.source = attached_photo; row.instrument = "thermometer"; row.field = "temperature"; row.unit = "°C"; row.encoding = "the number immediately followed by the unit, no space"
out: 19°C
